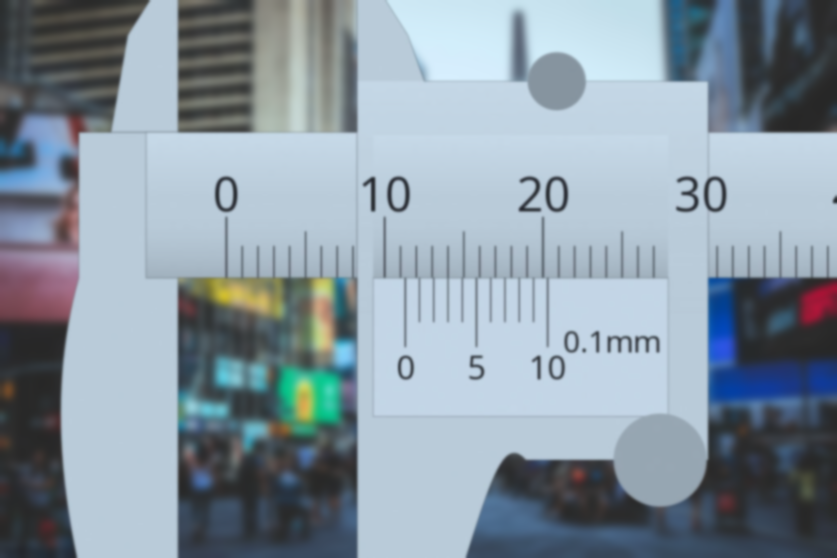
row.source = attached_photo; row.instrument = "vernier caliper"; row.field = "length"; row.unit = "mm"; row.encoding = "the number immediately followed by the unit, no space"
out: 11.3mm
